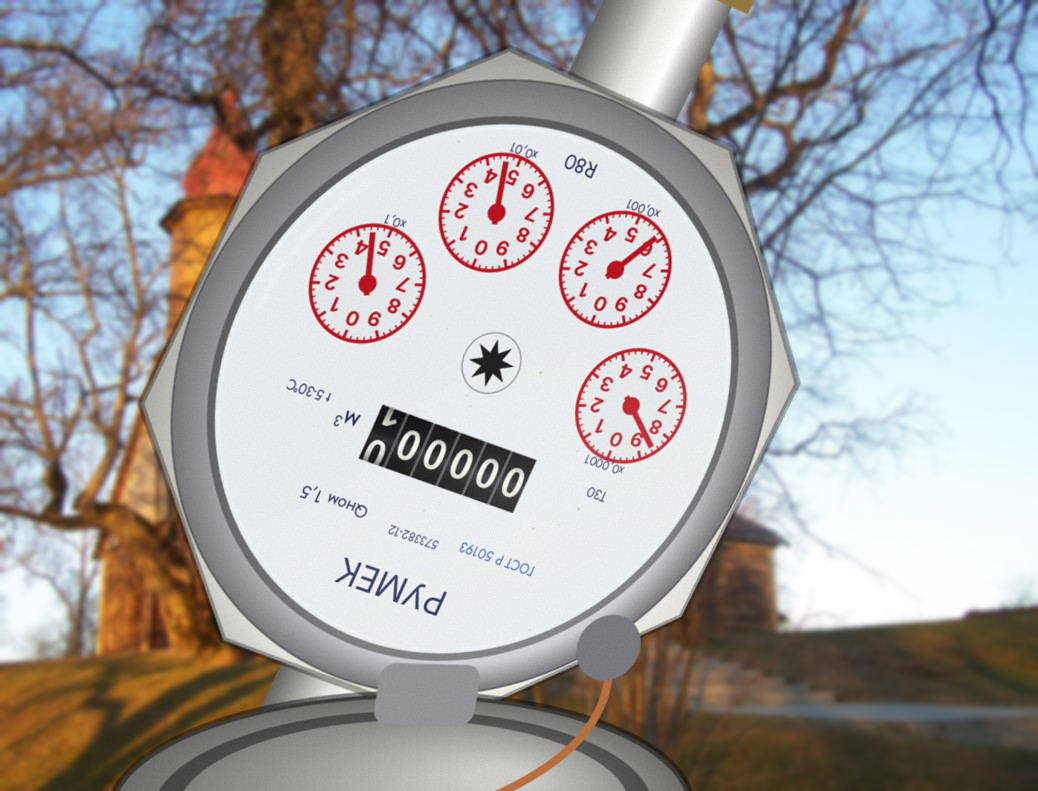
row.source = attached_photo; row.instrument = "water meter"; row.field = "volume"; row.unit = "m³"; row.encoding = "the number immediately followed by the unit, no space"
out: 0.4458m³
